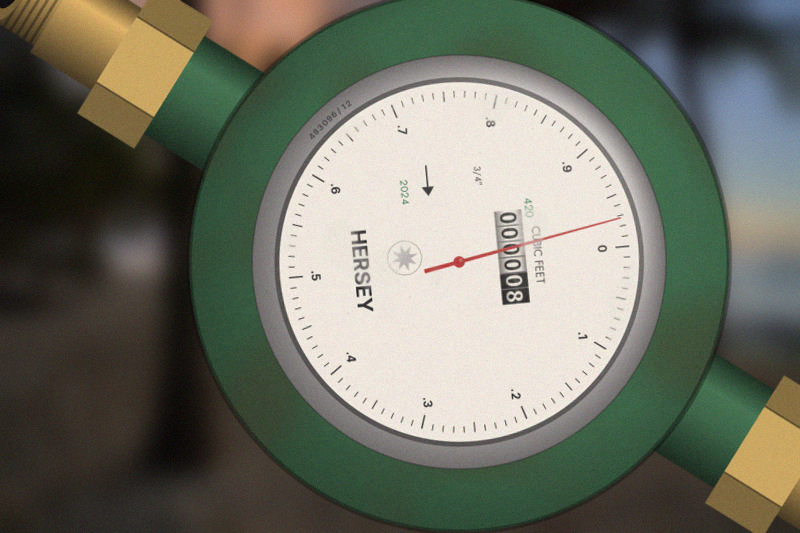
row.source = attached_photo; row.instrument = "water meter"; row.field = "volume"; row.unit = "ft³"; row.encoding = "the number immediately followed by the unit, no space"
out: 7.97ft³
